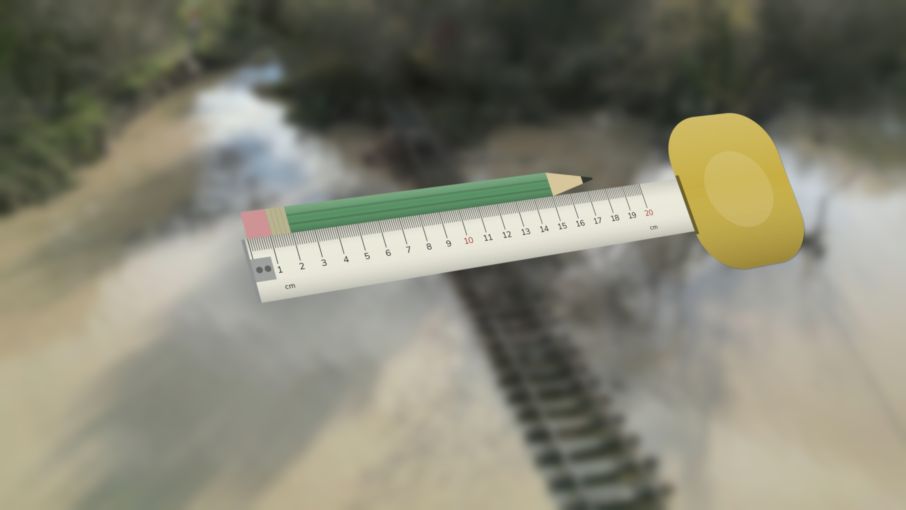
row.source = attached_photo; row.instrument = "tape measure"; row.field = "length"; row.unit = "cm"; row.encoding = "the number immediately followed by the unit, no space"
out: 17.5cm
